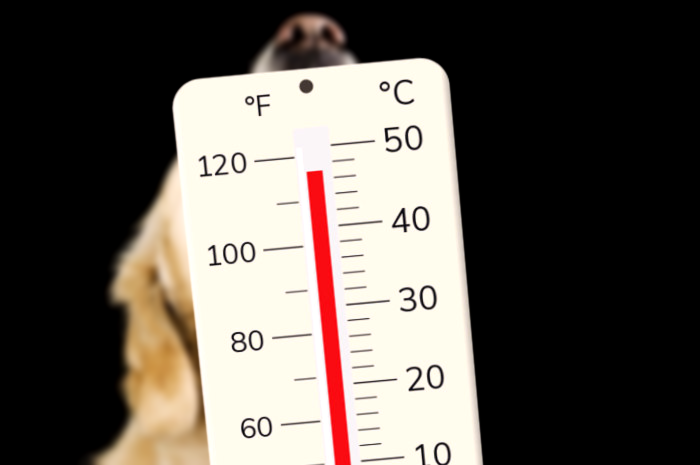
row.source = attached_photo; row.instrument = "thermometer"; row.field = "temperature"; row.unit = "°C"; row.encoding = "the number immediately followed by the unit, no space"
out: 47°C
